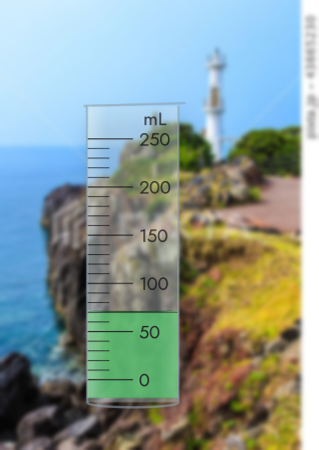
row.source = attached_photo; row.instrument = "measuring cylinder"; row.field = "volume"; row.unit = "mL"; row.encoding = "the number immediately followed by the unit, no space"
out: 70mL
